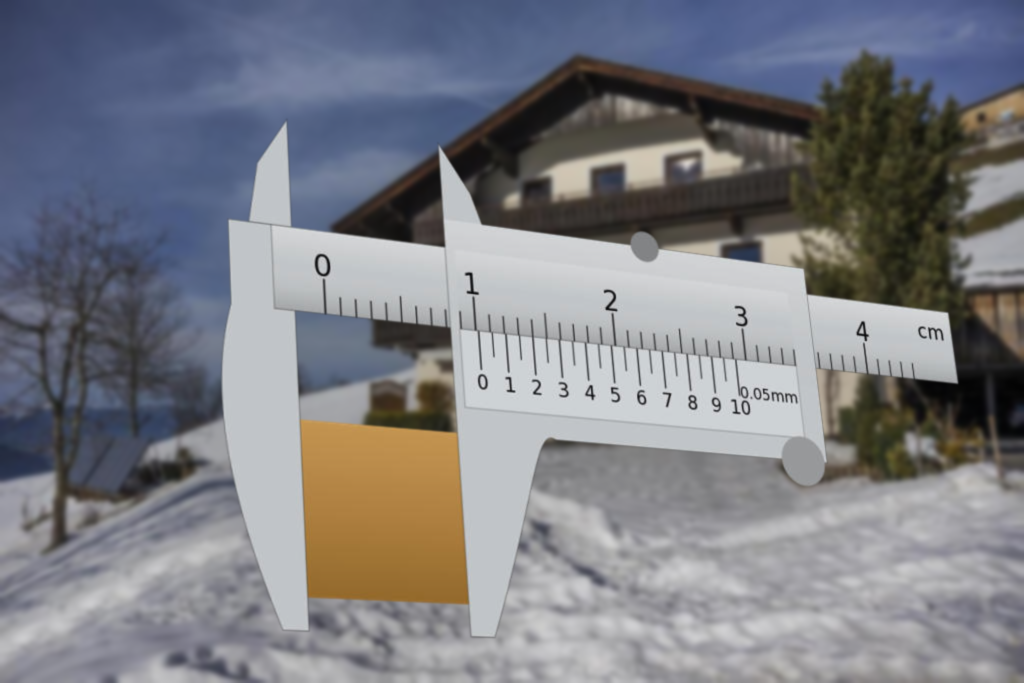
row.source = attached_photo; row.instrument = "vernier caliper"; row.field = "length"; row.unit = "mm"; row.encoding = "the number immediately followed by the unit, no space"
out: 10.2mm
